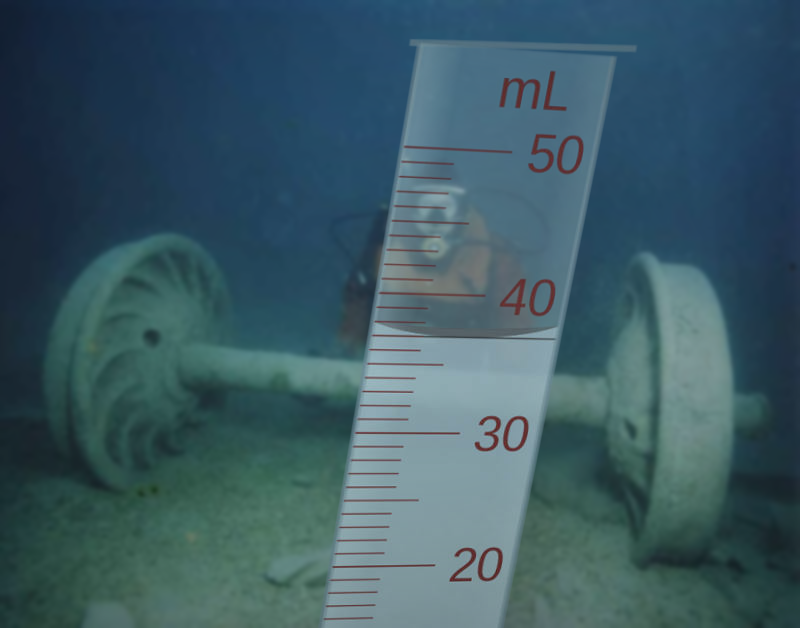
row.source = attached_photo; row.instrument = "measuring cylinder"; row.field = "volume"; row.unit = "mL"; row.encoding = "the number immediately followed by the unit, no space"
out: 37mL
